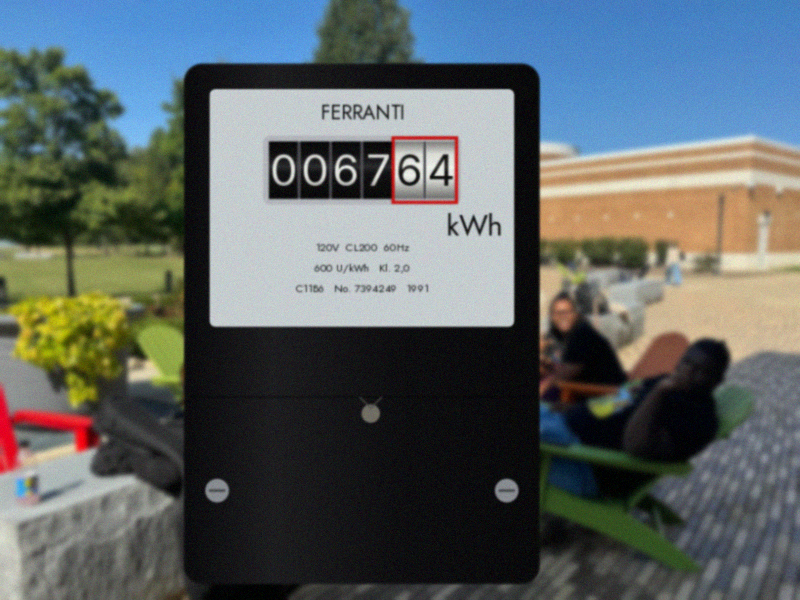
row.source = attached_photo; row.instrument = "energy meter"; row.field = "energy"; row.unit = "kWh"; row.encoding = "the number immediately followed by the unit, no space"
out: 67.64kWh
